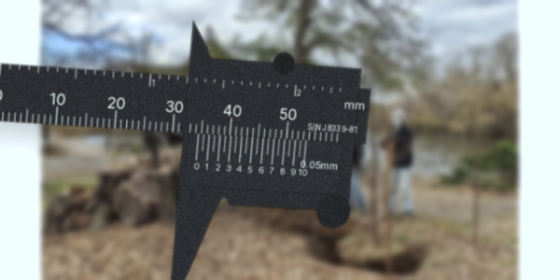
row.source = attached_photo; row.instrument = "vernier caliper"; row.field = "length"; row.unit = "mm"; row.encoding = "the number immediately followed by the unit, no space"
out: 34.5mm
